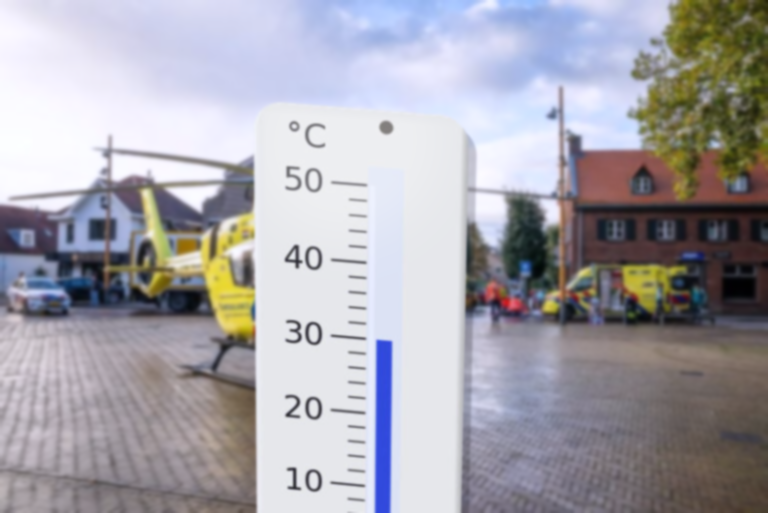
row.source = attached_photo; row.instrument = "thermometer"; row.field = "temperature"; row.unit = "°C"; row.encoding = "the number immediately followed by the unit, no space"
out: 30°C
